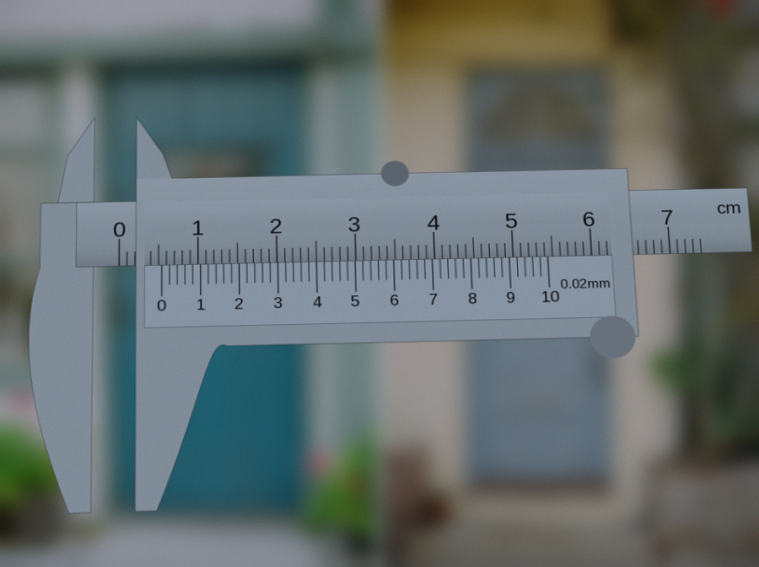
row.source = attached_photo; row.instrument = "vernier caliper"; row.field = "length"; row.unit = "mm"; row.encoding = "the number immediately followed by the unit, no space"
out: 5.4mm
